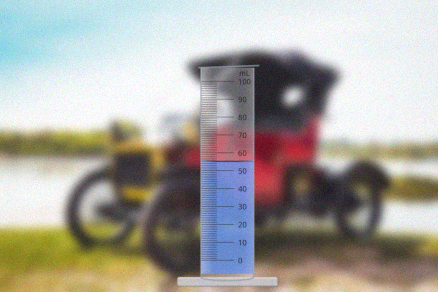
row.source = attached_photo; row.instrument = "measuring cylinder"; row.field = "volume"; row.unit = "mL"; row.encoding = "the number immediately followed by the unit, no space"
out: 55mL
